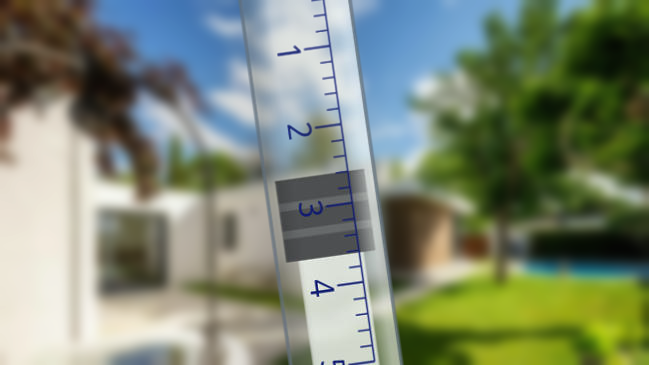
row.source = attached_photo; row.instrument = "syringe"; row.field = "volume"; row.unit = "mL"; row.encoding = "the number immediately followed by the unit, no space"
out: 2.6mL
